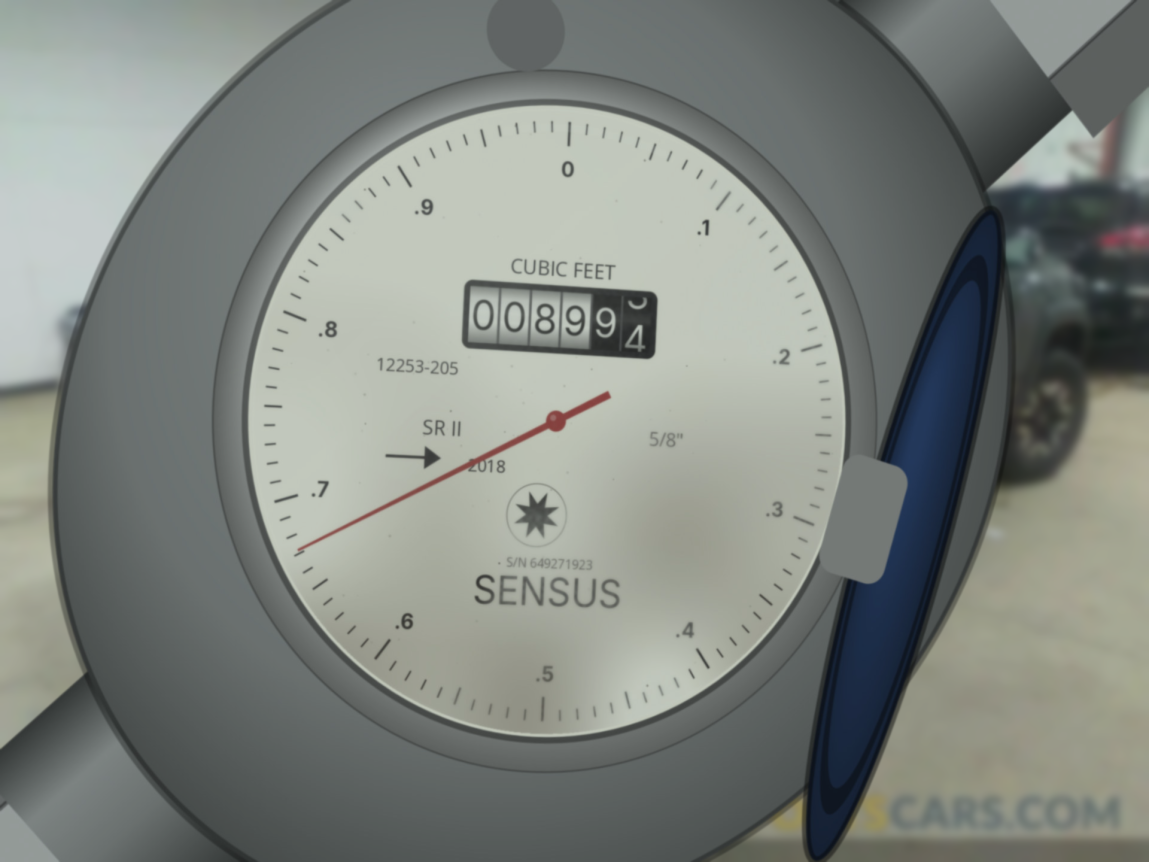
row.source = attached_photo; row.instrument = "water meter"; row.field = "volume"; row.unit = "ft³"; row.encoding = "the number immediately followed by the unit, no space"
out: 8993.67ft³
